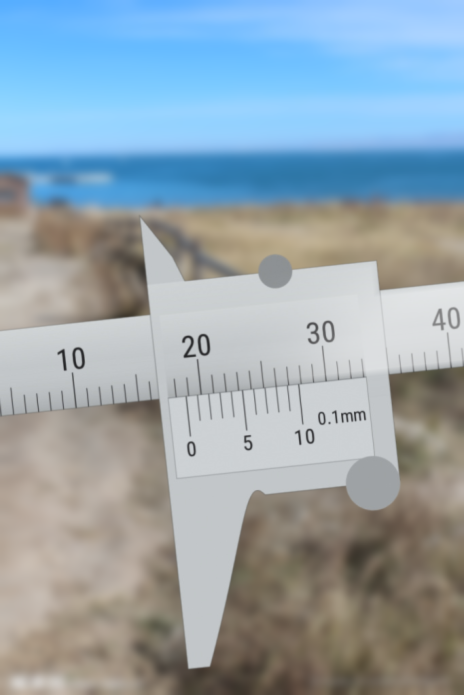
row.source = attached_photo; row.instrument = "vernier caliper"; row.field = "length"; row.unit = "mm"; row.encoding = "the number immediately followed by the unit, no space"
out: 18.8mm
